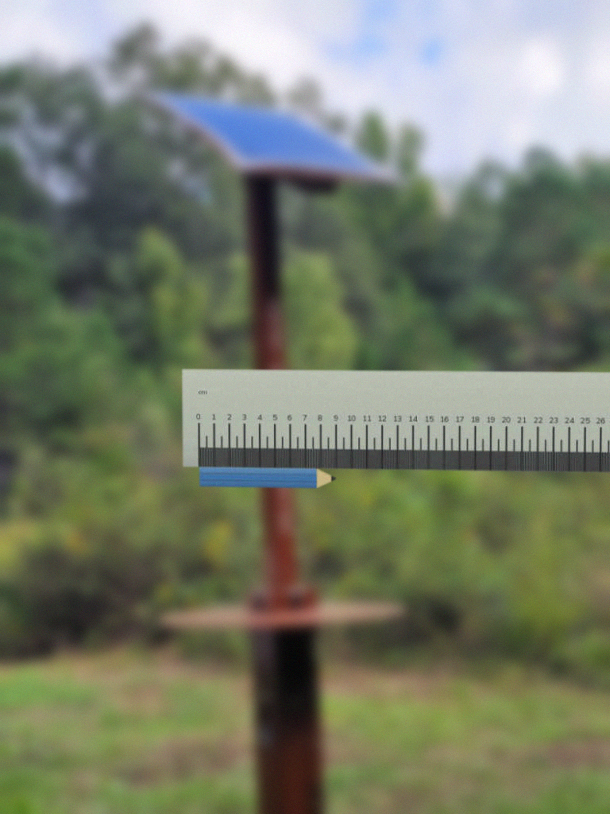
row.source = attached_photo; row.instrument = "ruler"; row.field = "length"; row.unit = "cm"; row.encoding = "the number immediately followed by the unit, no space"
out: 9cm
